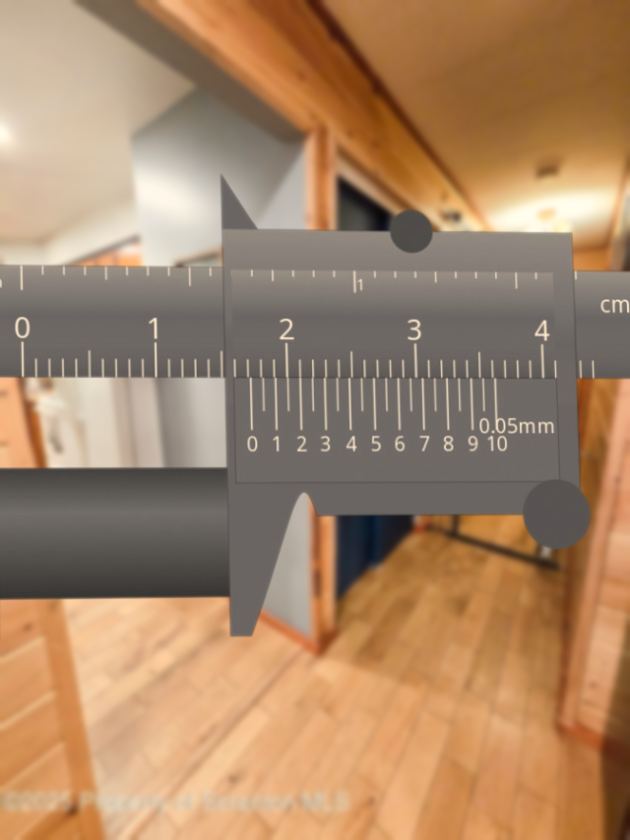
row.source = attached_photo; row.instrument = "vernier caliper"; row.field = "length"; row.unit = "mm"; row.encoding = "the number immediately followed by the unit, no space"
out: 17.2mm
